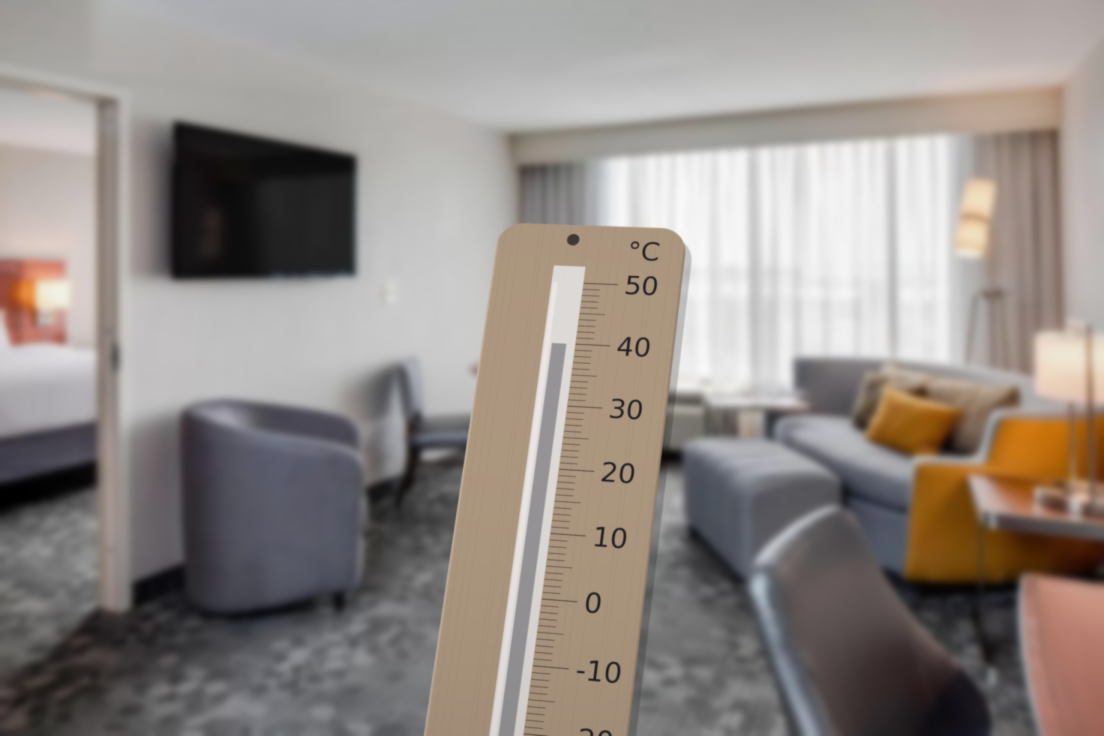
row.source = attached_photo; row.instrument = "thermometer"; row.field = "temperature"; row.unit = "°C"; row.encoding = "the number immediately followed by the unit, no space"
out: 40°C
